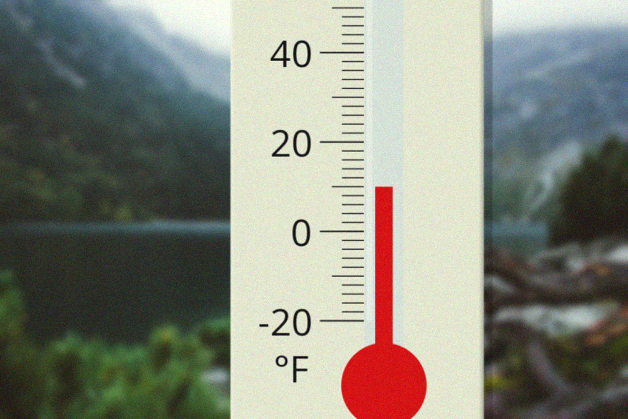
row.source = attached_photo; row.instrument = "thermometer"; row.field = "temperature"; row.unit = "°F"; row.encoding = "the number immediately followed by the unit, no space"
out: 10°F
